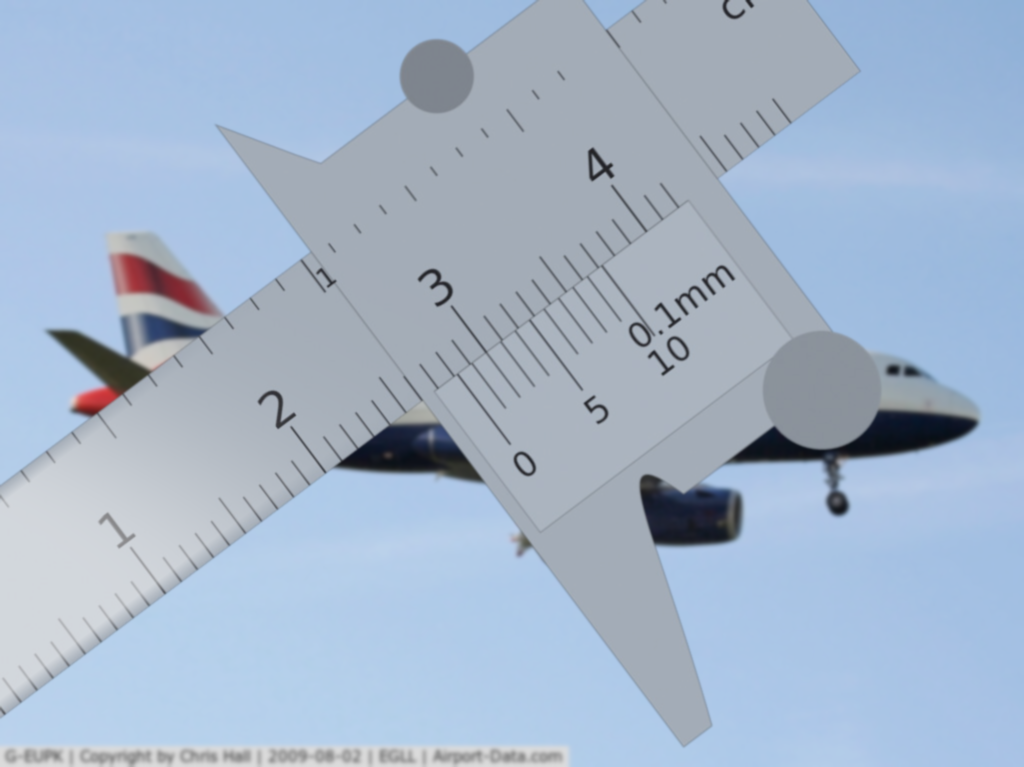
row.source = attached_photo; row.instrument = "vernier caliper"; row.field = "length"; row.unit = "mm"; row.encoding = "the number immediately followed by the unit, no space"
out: 28.2mm
